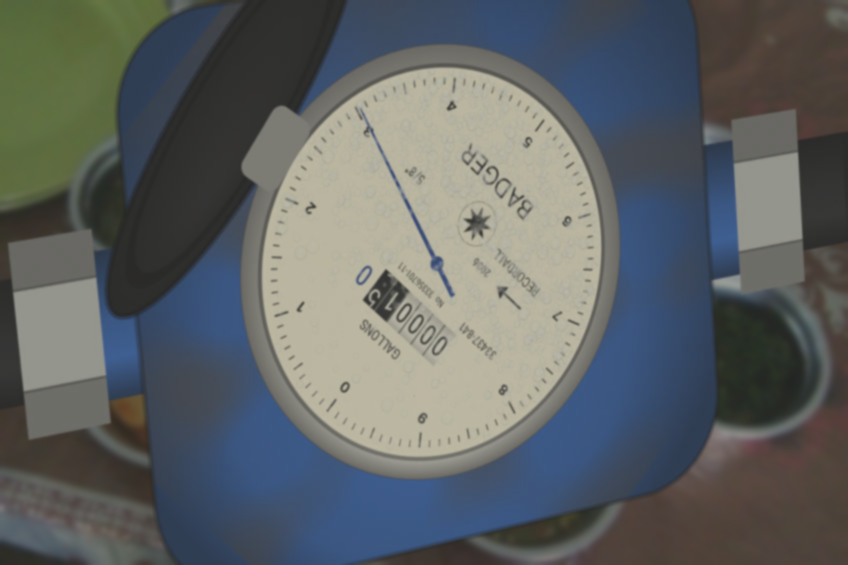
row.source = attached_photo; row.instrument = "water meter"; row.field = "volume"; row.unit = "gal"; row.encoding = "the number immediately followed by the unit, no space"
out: 153.0gal
